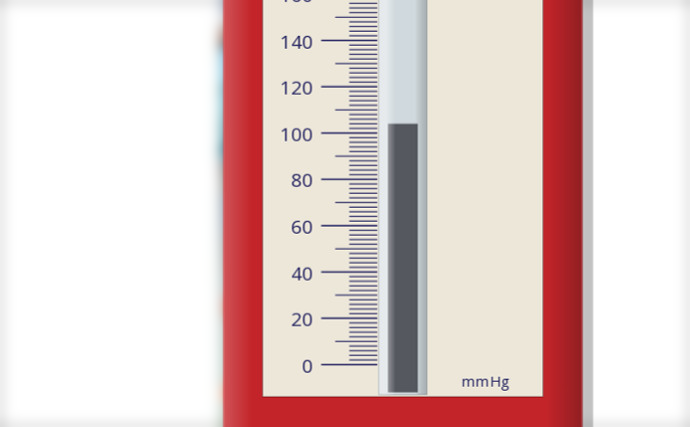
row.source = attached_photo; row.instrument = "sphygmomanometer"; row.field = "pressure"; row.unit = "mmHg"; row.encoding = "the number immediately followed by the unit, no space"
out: 104mmHg
